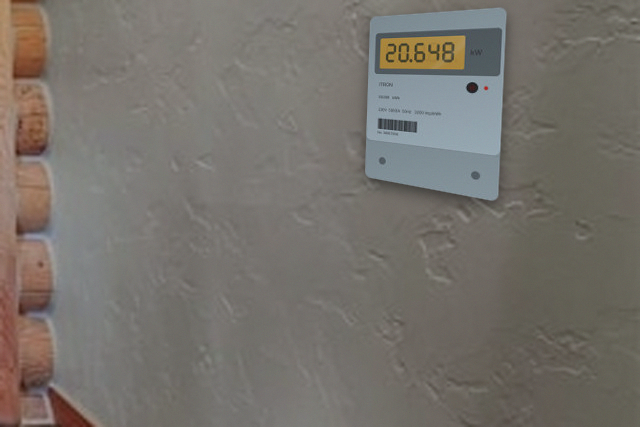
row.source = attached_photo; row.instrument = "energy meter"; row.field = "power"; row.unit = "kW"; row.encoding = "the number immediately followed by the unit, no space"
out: 20.648kW
